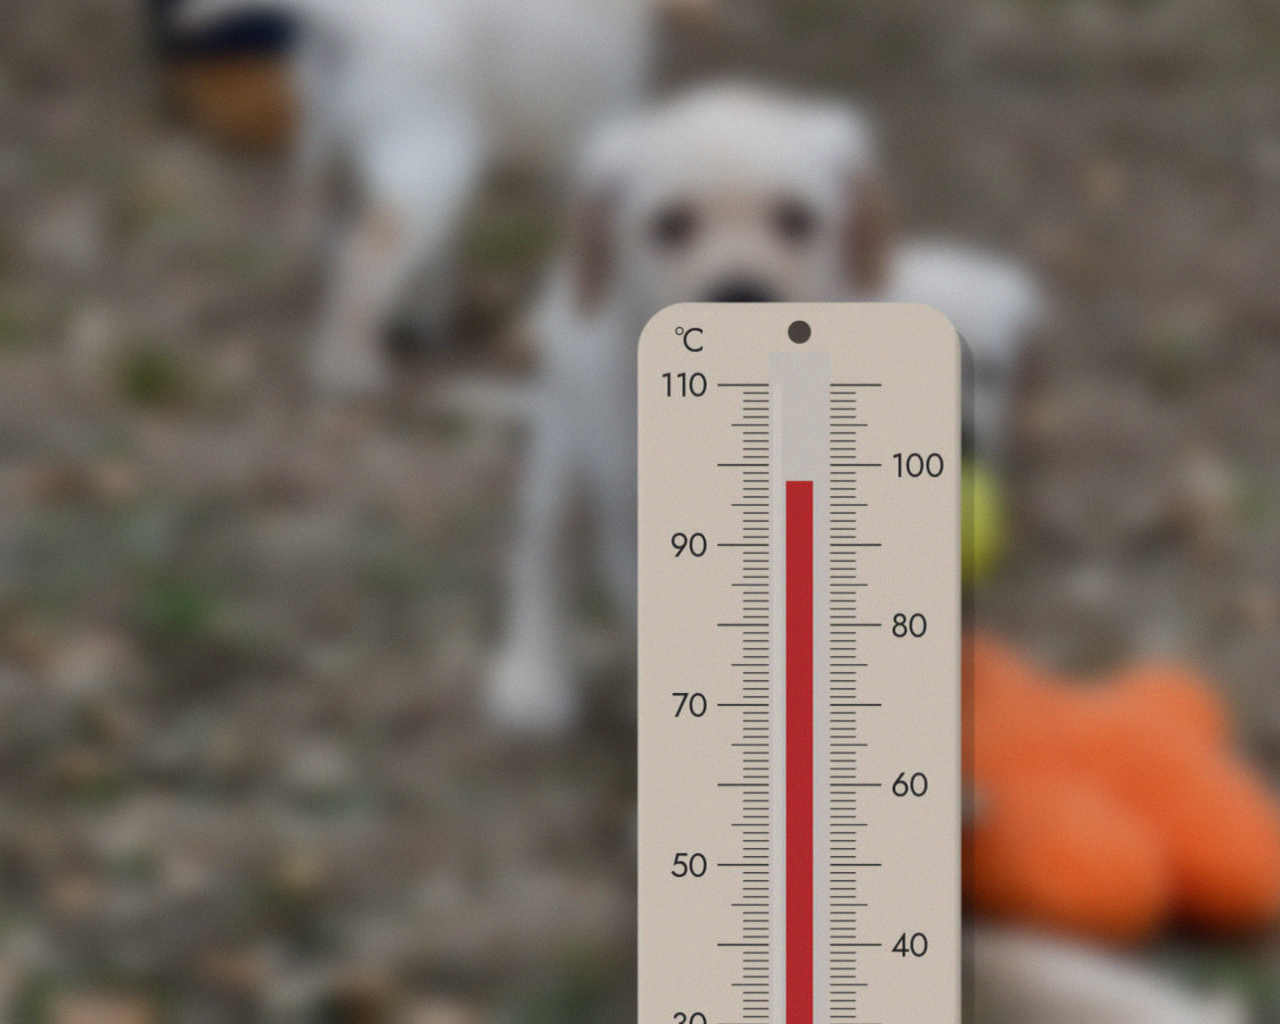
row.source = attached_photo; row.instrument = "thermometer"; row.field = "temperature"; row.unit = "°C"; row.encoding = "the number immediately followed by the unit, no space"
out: 98°C
